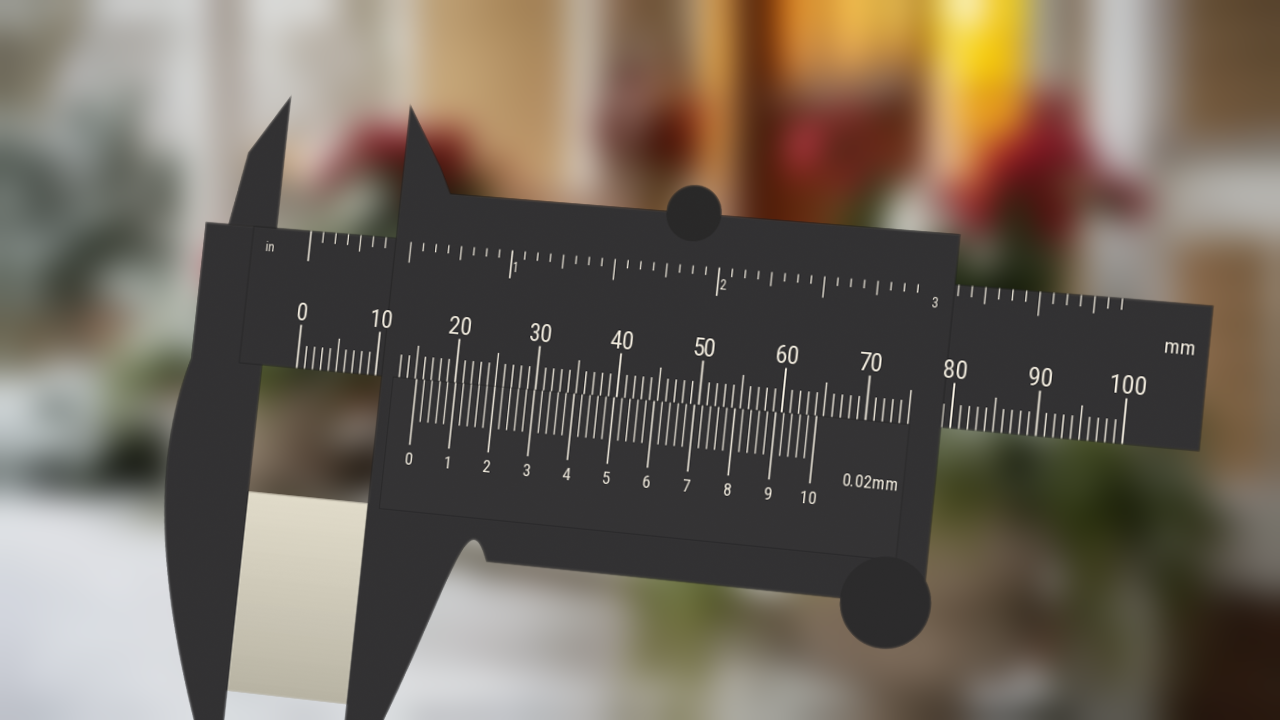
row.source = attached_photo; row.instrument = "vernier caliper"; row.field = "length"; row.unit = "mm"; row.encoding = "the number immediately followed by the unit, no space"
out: 15.2mm
